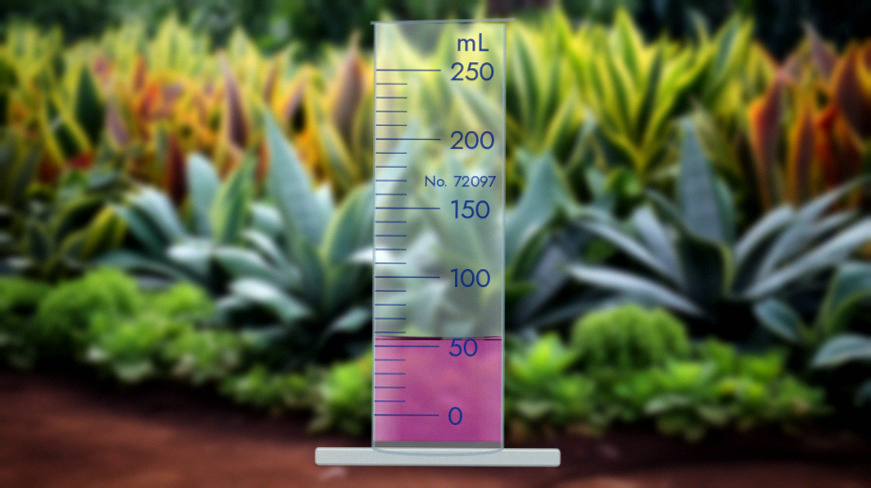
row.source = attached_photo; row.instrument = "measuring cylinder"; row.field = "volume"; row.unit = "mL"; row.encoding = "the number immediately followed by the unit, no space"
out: 55mL
